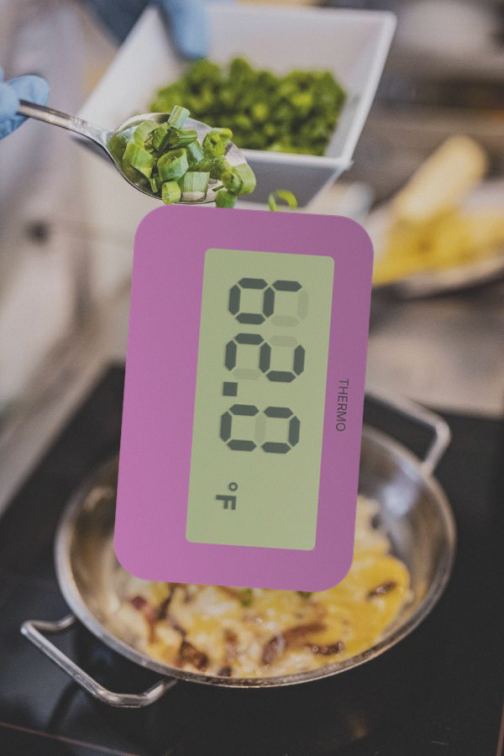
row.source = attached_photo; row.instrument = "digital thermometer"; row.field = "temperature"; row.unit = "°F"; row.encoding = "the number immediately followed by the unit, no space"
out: 62.0°F
